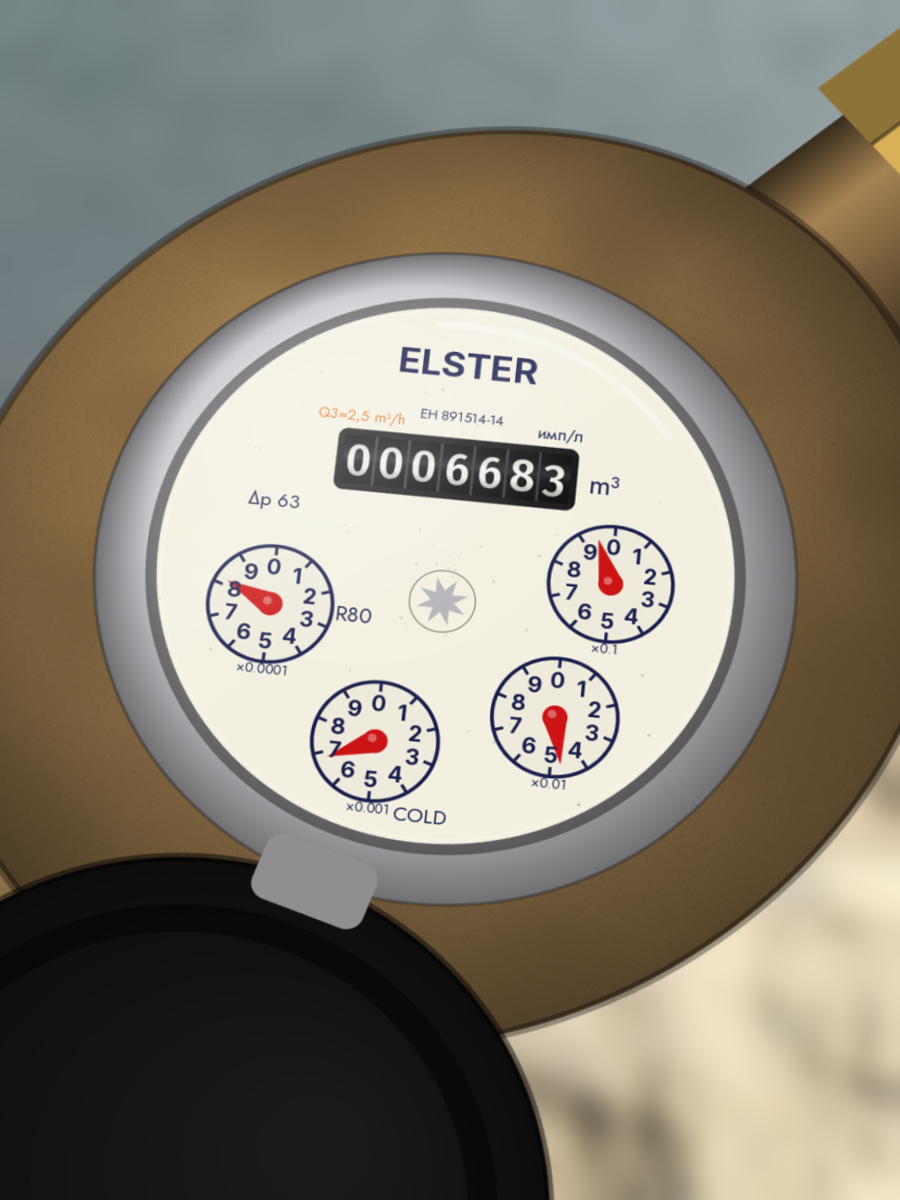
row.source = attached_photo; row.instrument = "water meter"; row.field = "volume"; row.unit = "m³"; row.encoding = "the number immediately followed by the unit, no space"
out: 6682.9468m³
